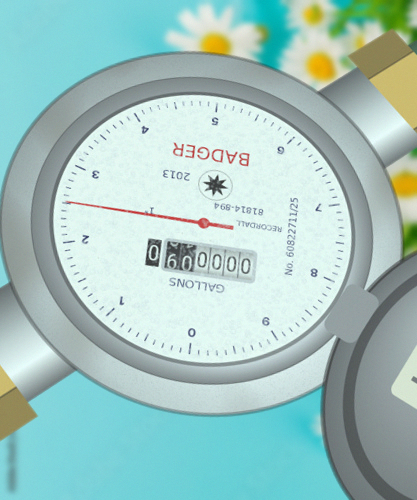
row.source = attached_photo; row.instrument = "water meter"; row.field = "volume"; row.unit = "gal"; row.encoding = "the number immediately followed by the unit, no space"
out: 92.5gal
